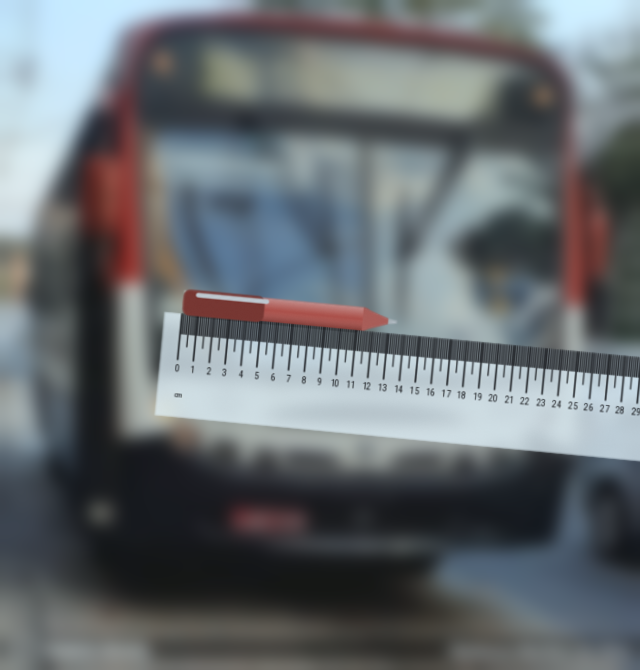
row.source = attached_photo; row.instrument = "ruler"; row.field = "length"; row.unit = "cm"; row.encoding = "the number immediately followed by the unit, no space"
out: 13.5cm
